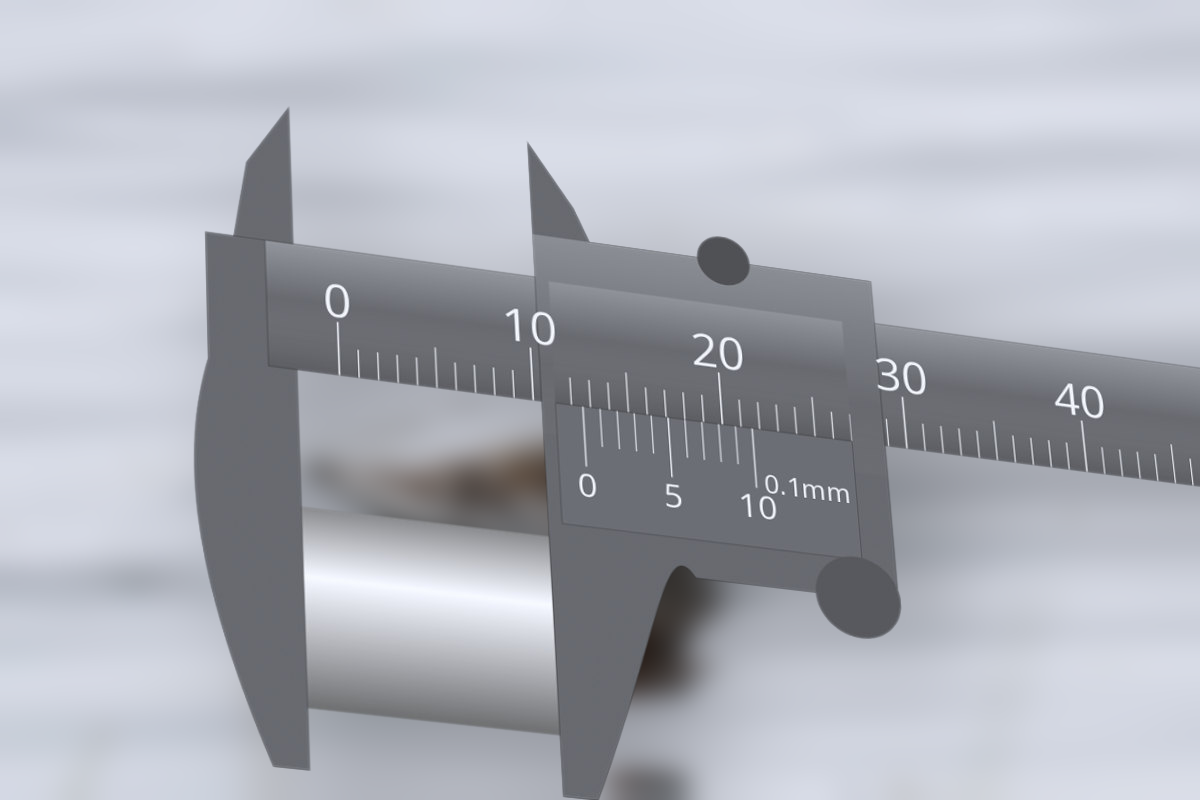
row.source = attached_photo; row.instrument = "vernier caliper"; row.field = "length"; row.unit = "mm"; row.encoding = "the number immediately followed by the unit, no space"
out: 12.6mm
